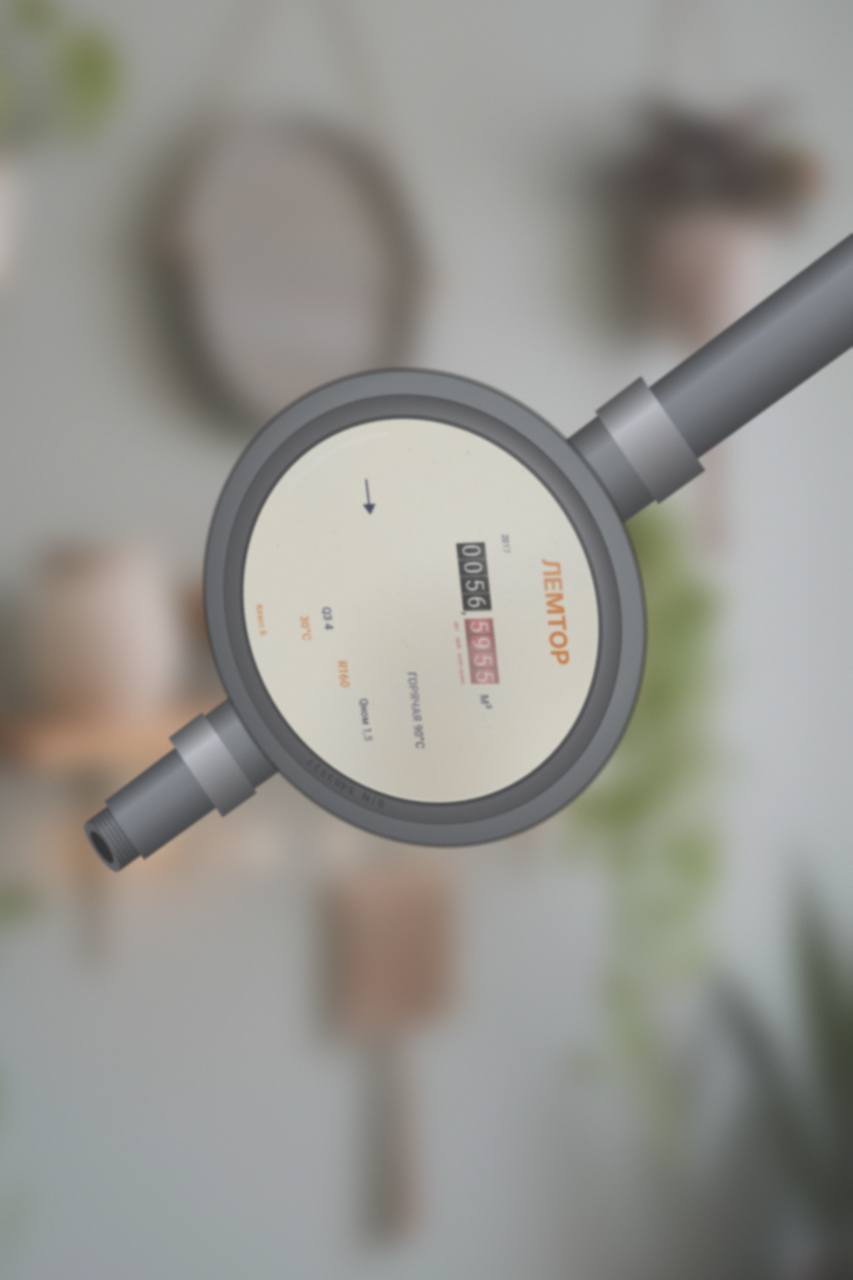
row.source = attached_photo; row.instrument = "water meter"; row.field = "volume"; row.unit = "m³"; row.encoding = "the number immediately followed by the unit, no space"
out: 56.5955m³
